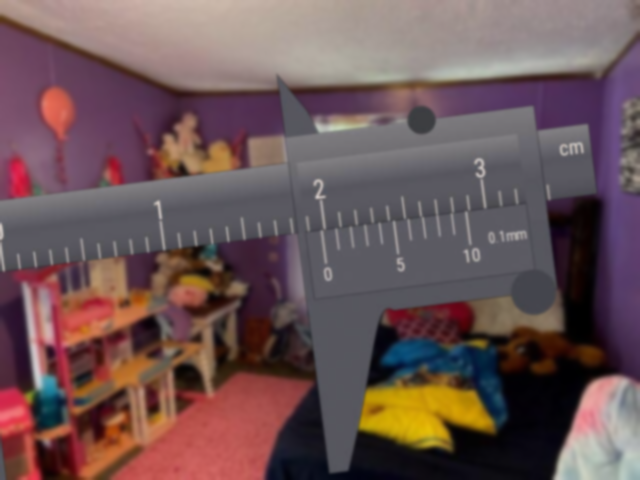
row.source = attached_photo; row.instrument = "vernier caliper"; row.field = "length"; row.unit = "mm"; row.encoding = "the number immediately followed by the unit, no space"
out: 19.8mm
